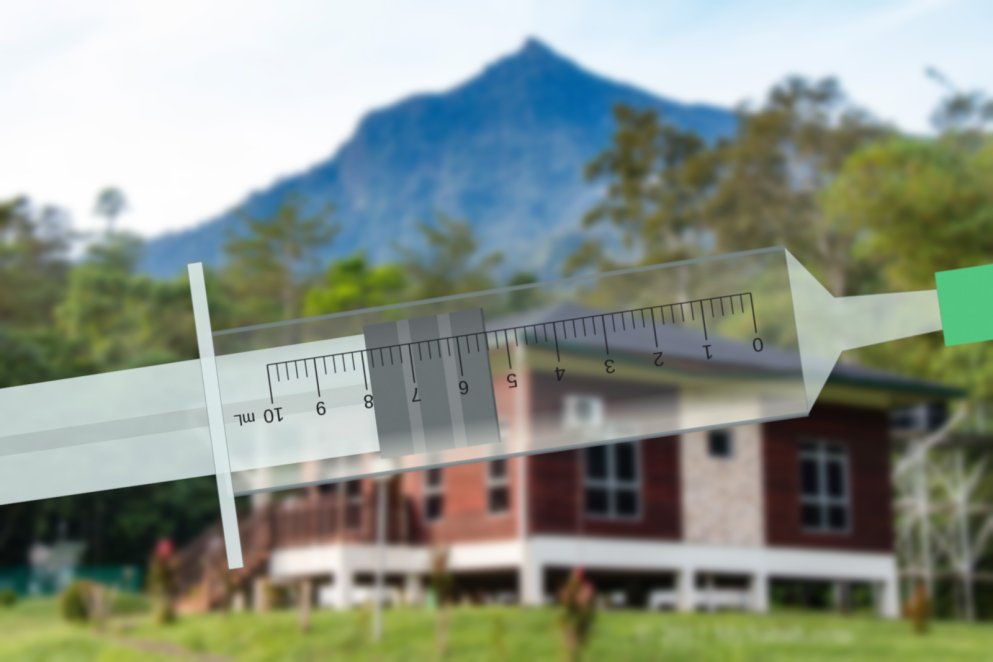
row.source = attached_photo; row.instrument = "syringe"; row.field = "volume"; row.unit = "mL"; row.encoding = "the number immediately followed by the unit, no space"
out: 5.4mL
